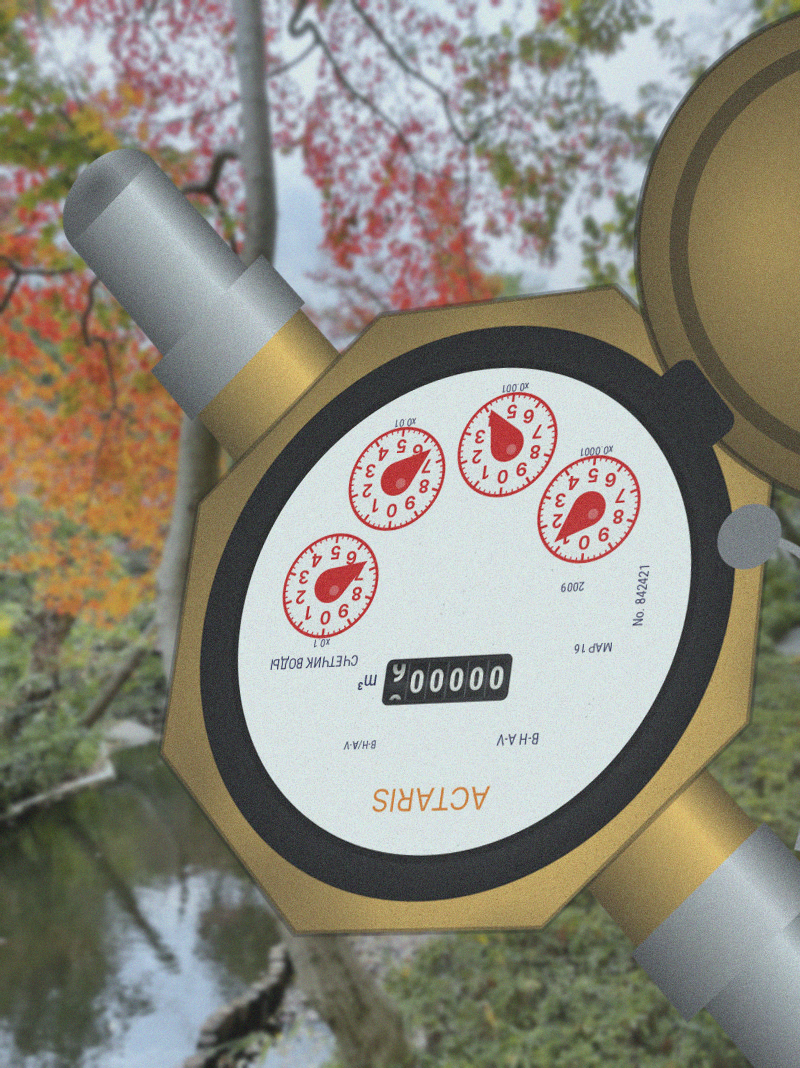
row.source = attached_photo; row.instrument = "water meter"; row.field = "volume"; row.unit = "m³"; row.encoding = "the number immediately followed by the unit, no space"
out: 5.6641m³
